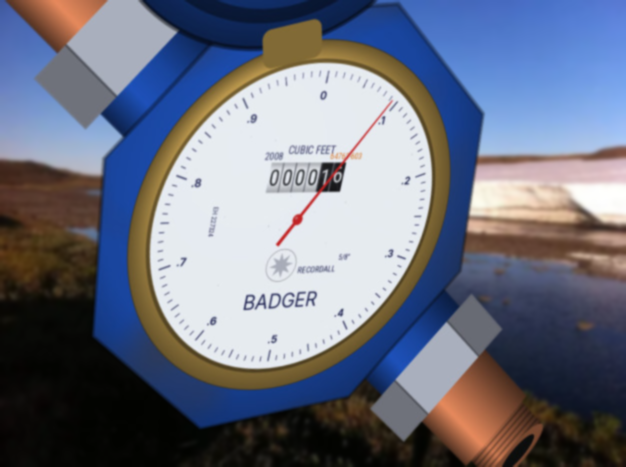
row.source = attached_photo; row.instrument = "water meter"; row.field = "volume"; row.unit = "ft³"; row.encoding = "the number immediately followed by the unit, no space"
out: 16.09ft³
